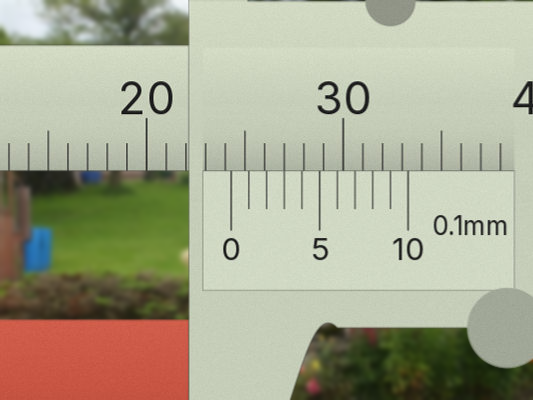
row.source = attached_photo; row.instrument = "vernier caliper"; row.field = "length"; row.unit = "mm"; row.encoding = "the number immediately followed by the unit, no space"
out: 24.3mm
